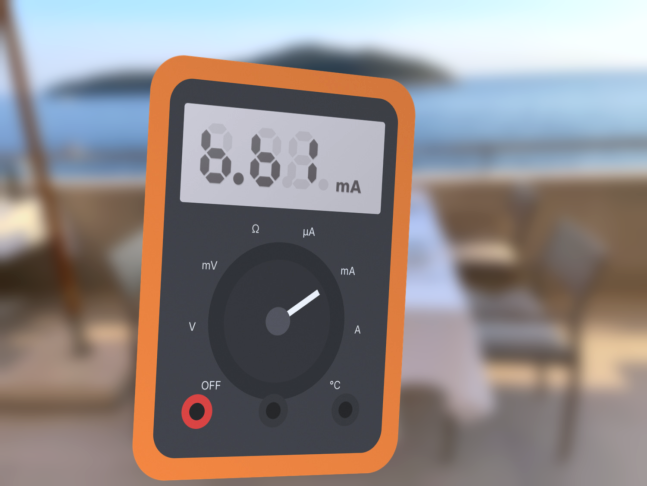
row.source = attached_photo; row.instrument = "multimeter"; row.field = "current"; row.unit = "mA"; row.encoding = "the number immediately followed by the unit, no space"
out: 6.61mA
